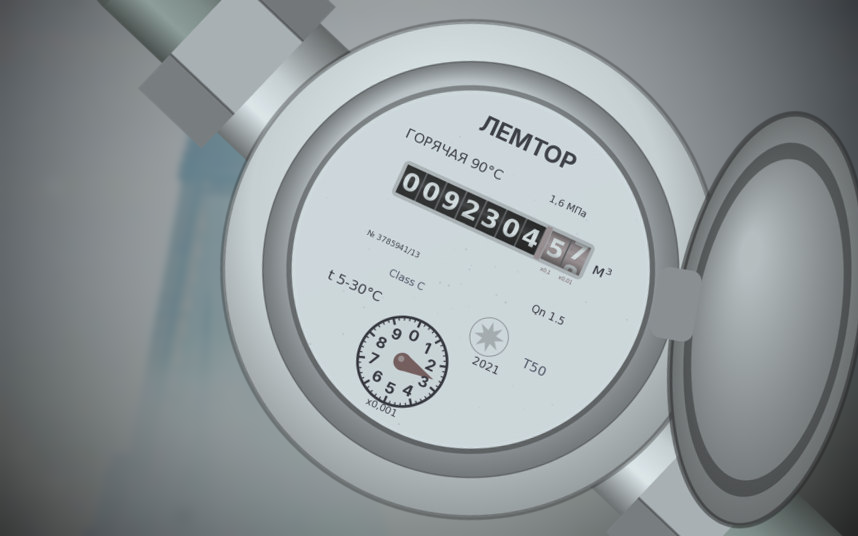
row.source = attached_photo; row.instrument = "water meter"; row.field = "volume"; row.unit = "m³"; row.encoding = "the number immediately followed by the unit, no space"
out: 92304.572m³
